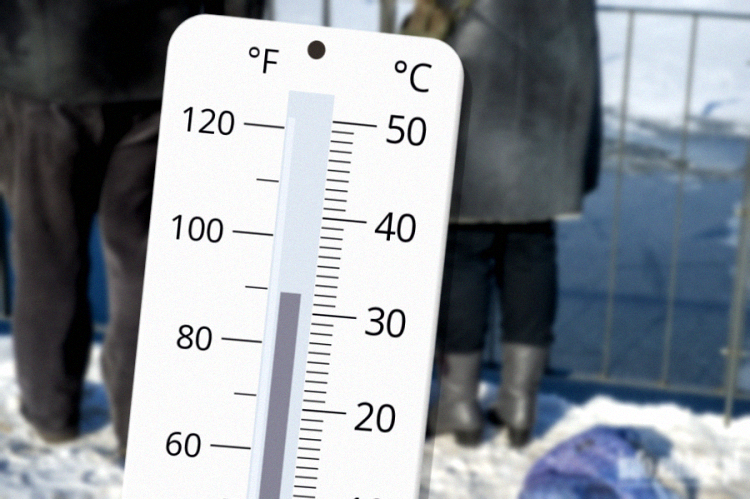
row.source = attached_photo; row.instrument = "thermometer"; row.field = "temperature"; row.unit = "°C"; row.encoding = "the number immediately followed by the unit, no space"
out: 32°C
